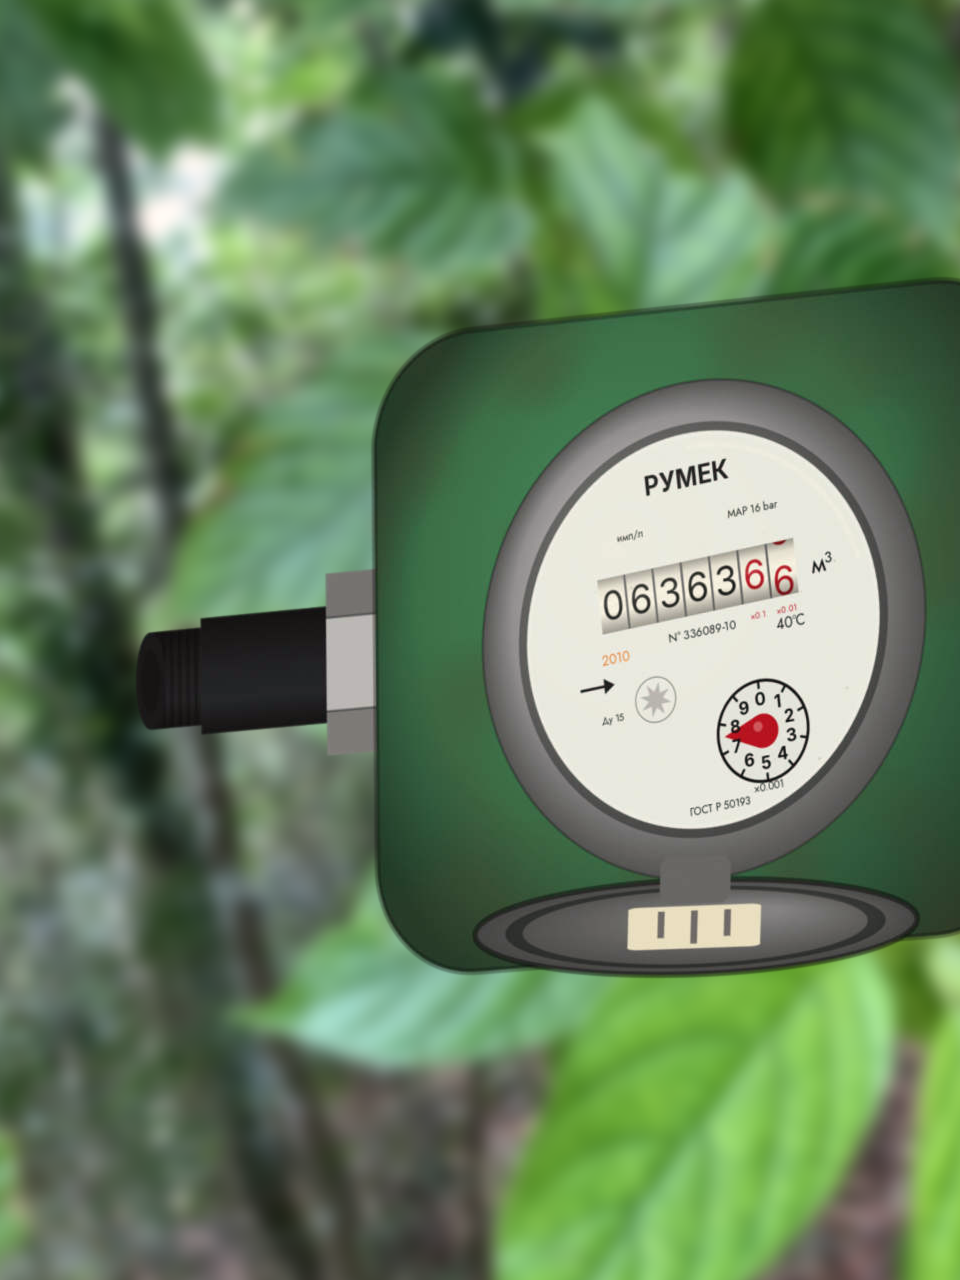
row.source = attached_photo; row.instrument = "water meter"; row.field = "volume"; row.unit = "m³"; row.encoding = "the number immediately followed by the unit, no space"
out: 6363.657m³
